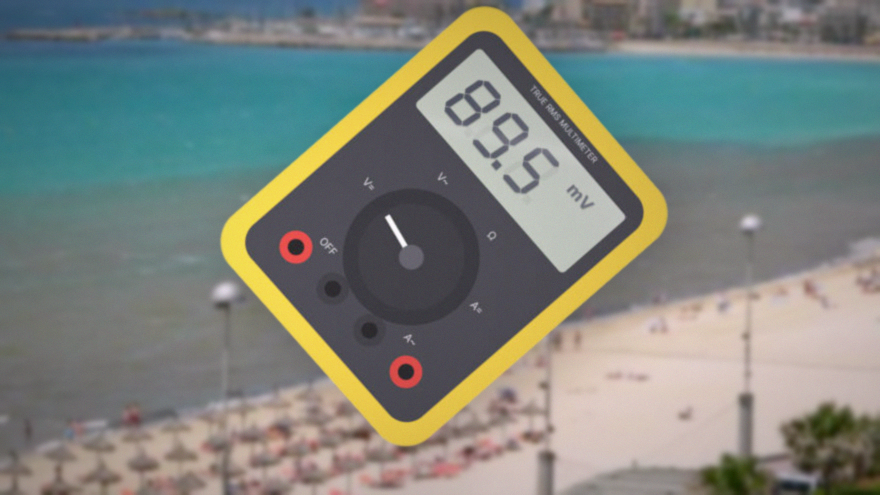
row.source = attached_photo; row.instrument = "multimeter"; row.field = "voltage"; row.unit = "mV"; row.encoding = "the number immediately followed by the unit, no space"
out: 89.5mV
